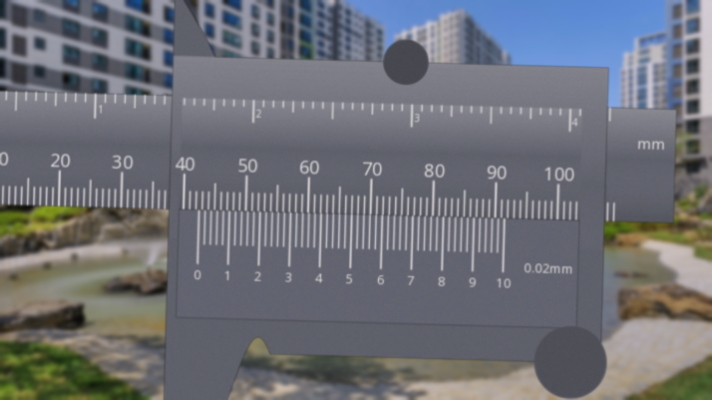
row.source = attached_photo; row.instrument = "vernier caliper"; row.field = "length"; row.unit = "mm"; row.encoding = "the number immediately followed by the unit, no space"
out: 42.5mm
